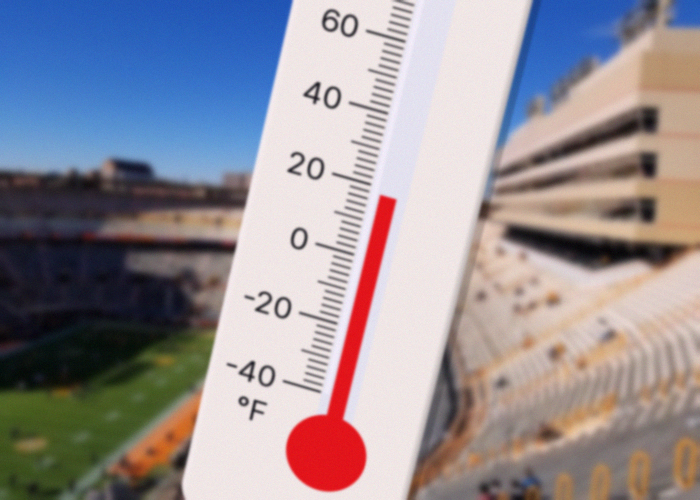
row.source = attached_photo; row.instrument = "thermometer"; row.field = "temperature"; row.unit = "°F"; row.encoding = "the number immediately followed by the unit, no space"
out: 18°F
